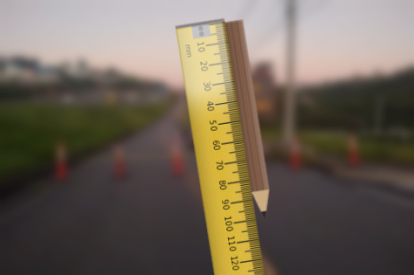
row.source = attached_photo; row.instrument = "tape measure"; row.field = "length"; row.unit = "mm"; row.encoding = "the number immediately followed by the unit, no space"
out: 100mm
